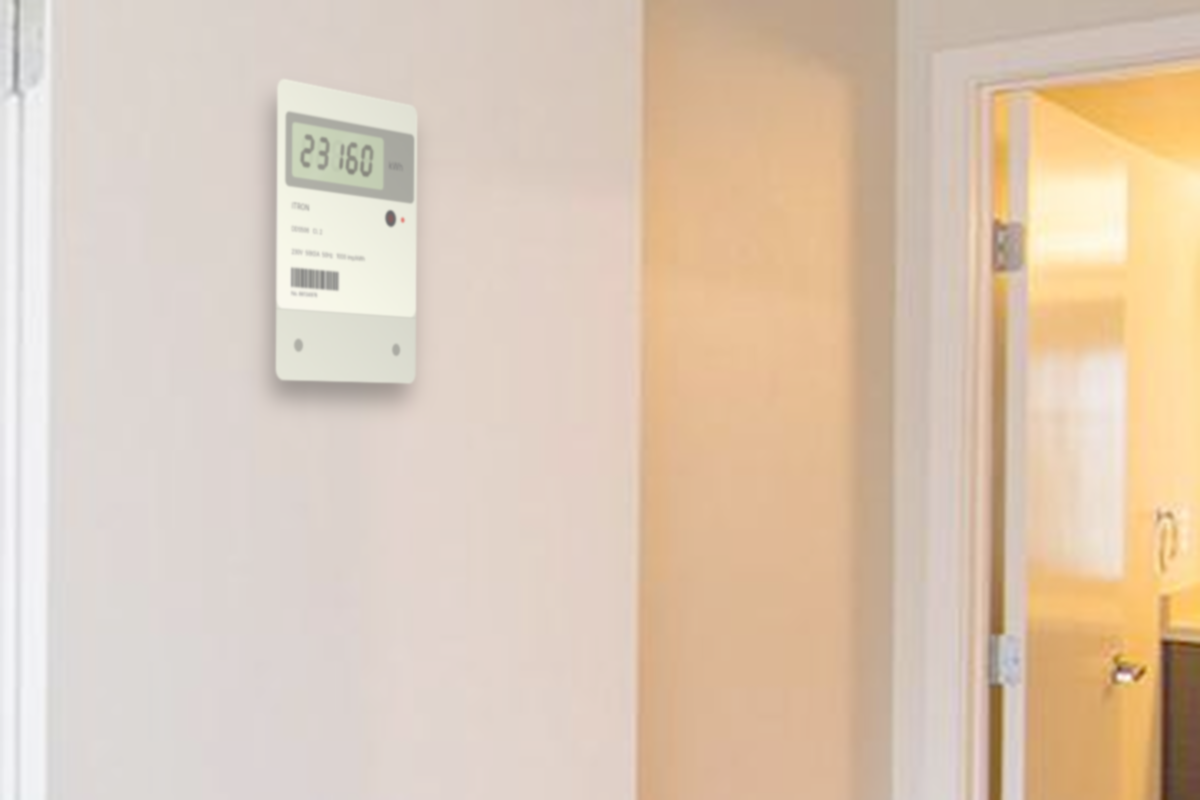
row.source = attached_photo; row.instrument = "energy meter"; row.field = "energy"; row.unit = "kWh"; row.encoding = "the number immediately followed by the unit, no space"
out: 23160kWh
